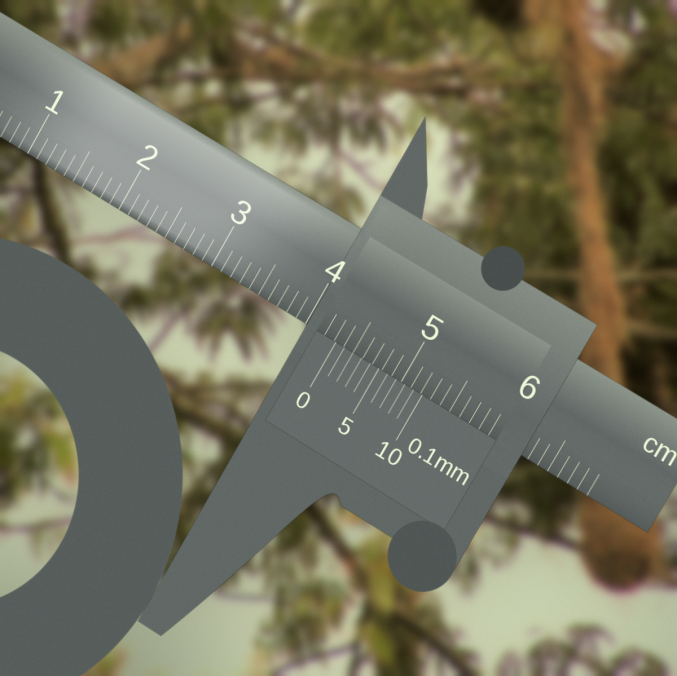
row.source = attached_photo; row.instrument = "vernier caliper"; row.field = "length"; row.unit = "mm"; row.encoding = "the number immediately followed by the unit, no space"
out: 43.2mm
